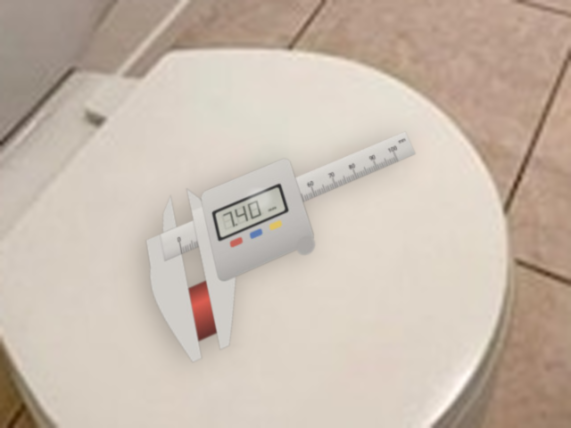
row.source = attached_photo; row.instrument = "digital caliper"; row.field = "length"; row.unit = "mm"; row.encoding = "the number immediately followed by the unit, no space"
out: 7.40mm
